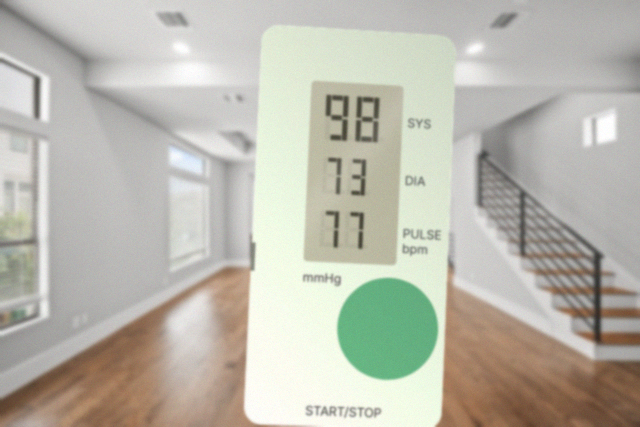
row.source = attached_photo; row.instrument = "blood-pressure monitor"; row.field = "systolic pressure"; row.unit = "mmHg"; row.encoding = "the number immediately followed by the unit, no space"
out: 98mmHg
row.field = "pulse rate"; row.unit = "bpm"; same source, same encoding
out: 77bpm
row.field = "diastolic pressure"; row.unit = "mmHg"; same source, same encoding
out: 73mmHg
